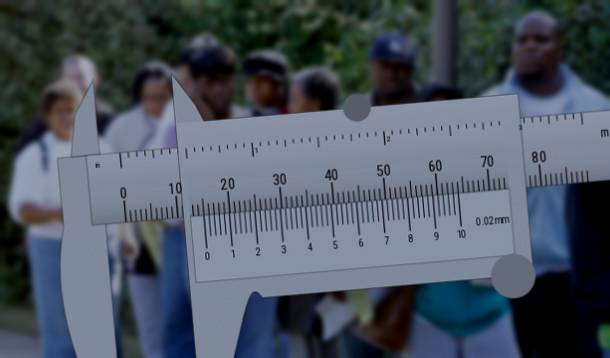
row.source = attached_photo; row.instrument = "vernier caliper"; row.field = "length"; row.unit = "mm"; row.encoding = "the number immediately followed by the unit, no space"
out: 15.0mm
